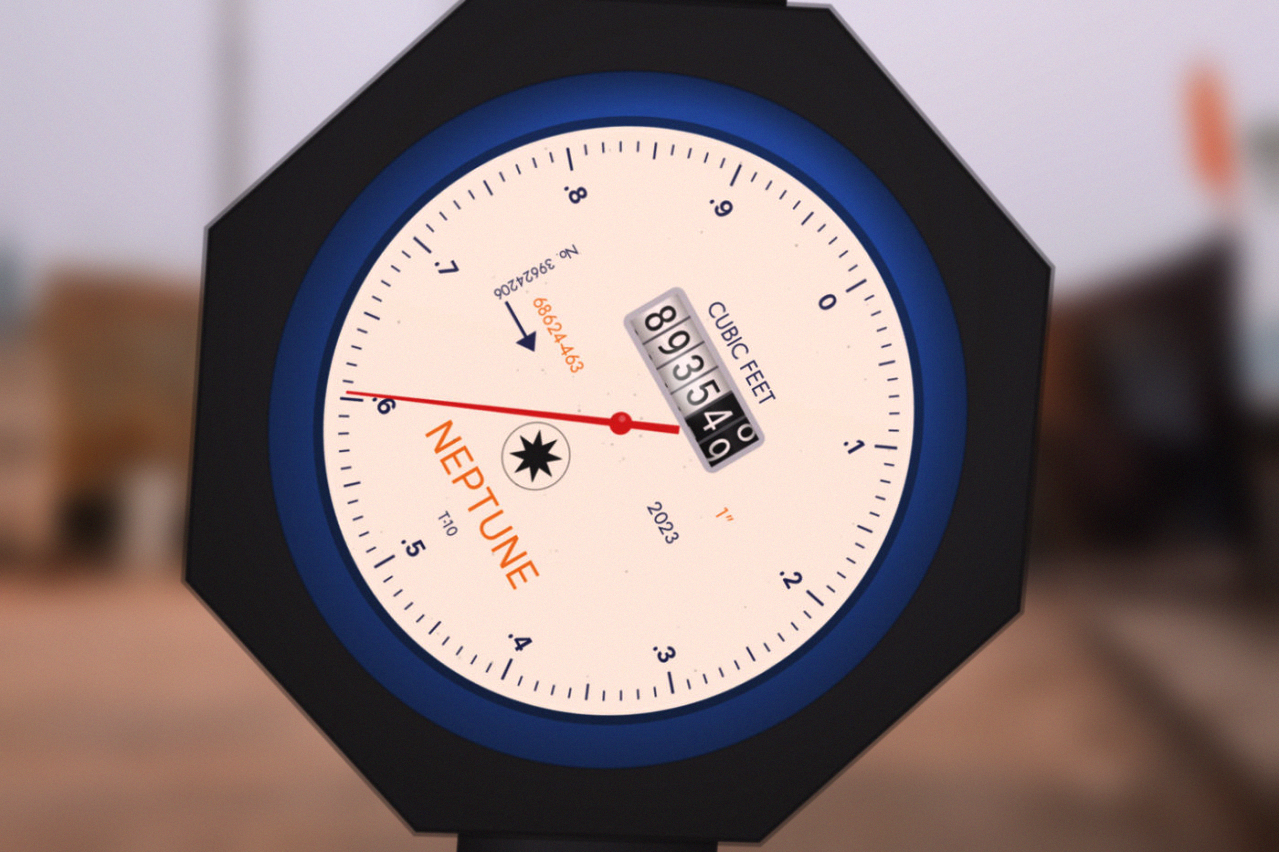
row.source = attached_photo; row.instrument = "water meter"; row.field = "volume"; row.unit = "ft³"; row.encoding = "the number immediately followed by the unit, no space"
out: 893548.60ft³
